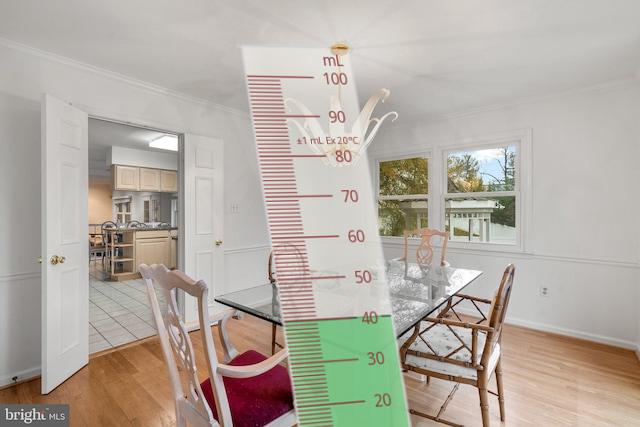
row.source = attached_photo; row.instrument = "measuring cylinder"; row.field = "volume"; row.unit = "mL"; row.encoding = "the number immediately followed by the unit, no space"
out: 40mL
